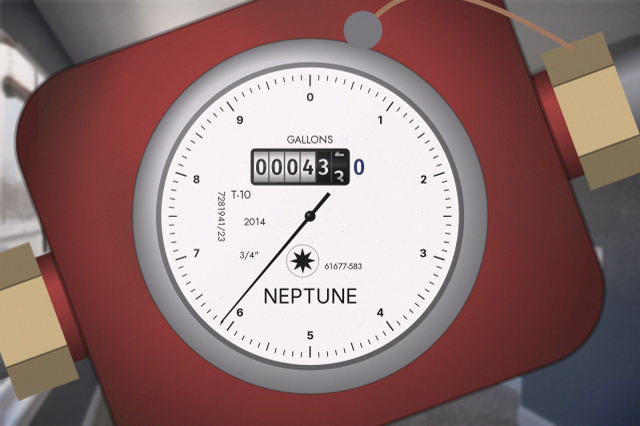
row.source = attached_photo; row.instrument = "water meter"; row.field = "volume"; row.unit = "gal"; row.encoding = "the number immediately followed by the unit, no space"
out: 4326.1gal
